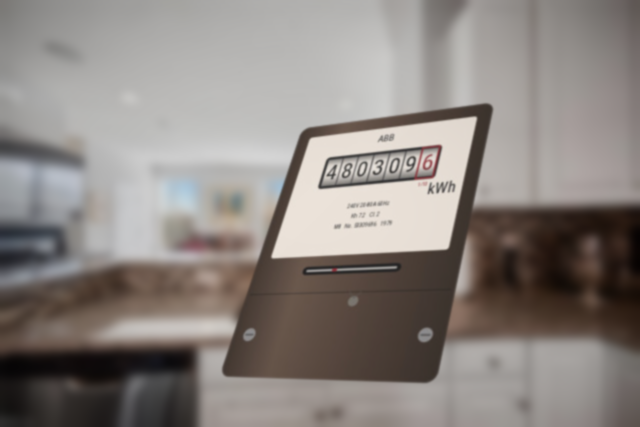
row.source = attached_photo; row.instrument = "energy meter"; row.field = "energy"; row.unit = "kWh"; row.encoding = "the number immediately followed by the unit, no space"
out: 480309.6kWh
